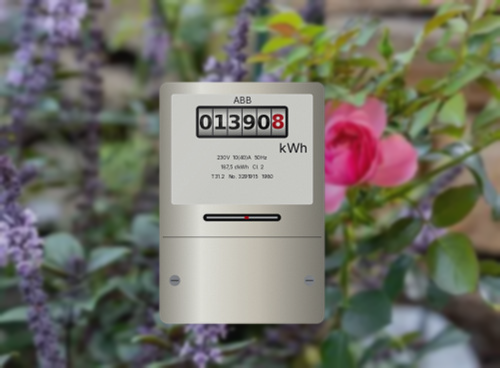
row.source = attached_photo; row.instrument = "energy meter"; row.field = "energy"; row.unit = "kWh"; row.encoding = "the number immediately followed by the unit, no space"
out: 1390.8kWh
